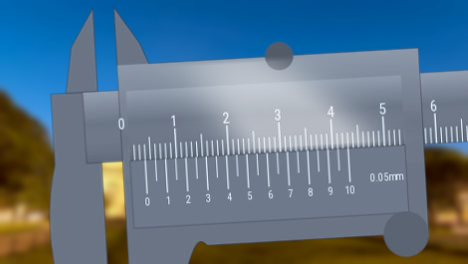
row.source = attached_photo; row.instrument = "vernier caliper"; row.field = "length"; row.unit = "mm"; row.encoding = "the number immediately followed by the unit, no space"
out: 4.0mm
